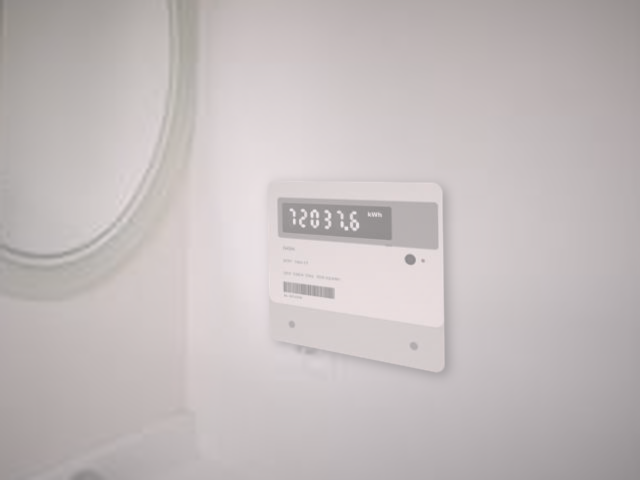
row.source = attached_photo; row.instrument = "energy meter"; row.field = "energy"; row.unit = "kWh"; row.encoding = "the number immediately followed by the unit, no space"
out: 72037.6kWh
